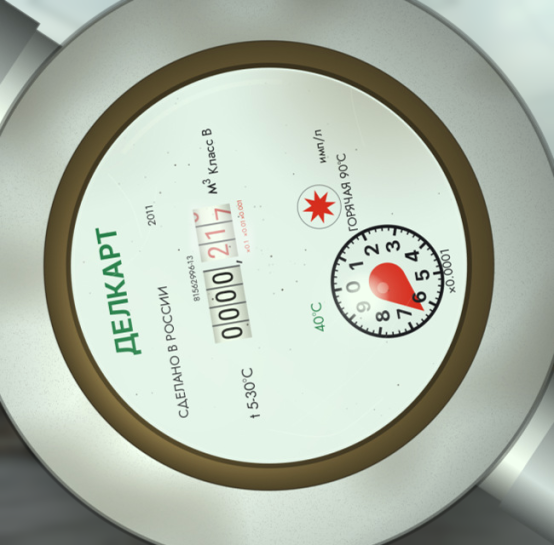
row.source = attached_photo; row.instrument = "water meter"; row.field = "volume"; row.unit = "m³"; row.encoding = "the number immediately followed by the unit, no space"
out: 0.2166m³
